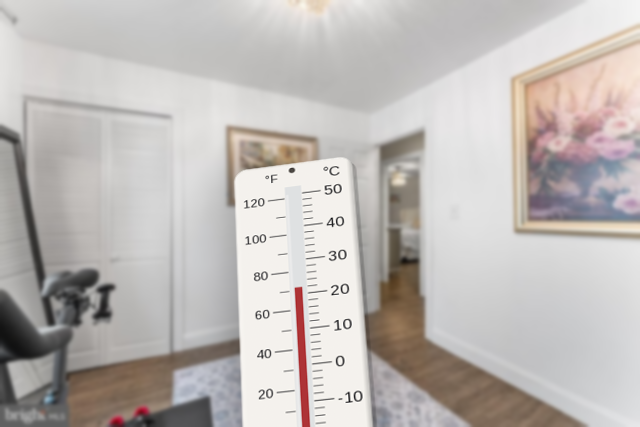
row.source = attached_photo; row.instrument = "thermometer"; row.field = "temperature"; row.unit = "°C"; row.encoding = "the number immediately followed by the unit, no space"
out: 22°C
